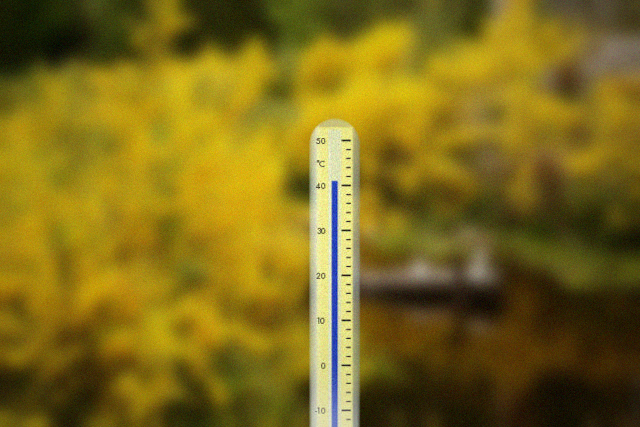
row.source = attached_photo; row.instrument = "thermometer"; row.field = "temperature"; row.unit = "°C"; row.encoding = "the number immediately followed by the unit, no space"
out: 41°C
